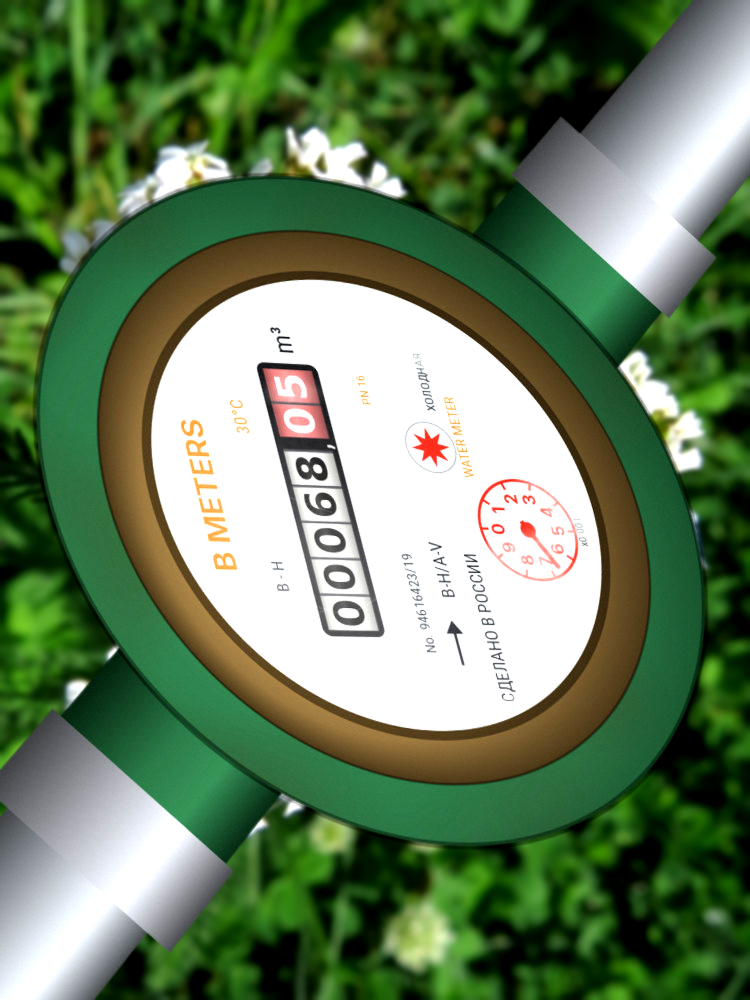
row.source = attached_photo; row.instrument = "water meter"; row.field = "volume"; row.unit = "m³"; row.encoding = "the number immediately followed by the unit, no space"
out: 68.056m³
